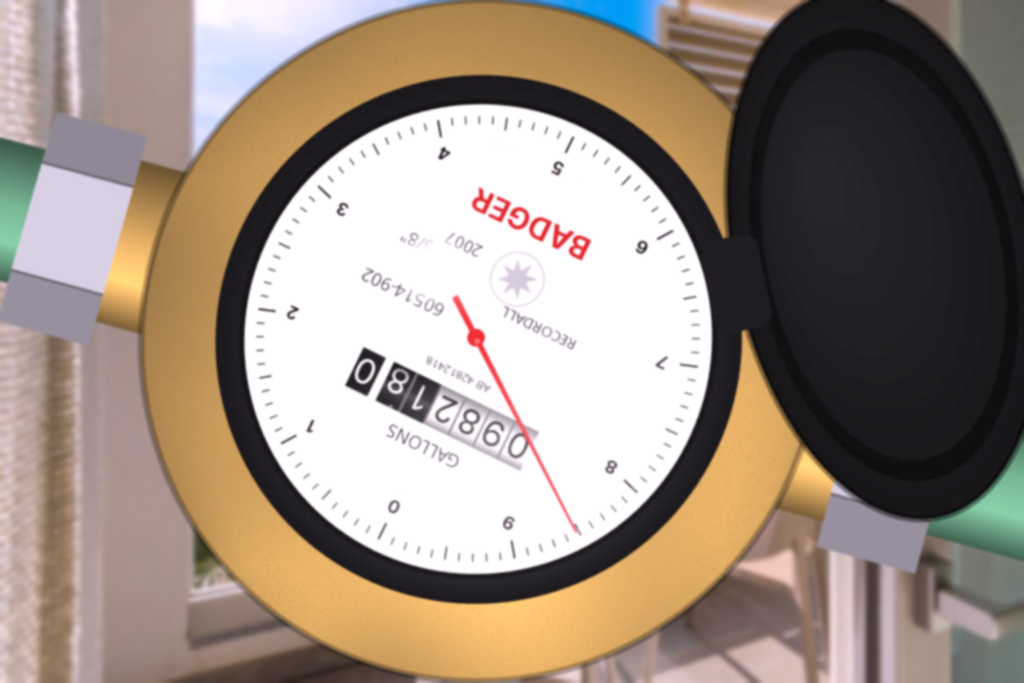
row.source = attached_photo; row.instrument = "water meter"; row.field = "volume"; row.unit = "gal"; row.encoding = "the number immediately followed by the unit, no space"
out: 982178.5gal
